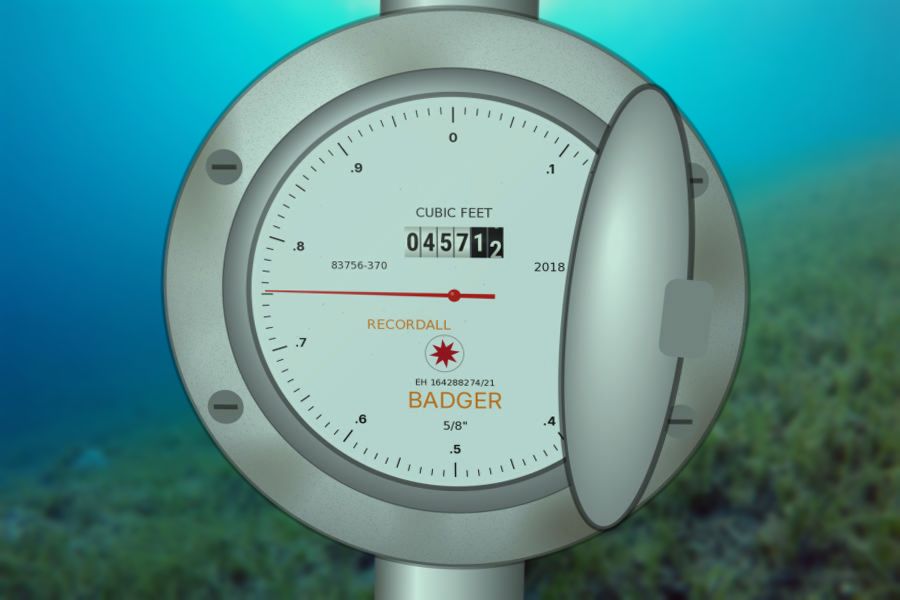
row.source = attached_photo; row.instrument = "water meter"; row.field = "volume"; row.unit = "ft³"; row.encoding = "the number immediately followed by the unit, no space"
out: 45711.75ft³
